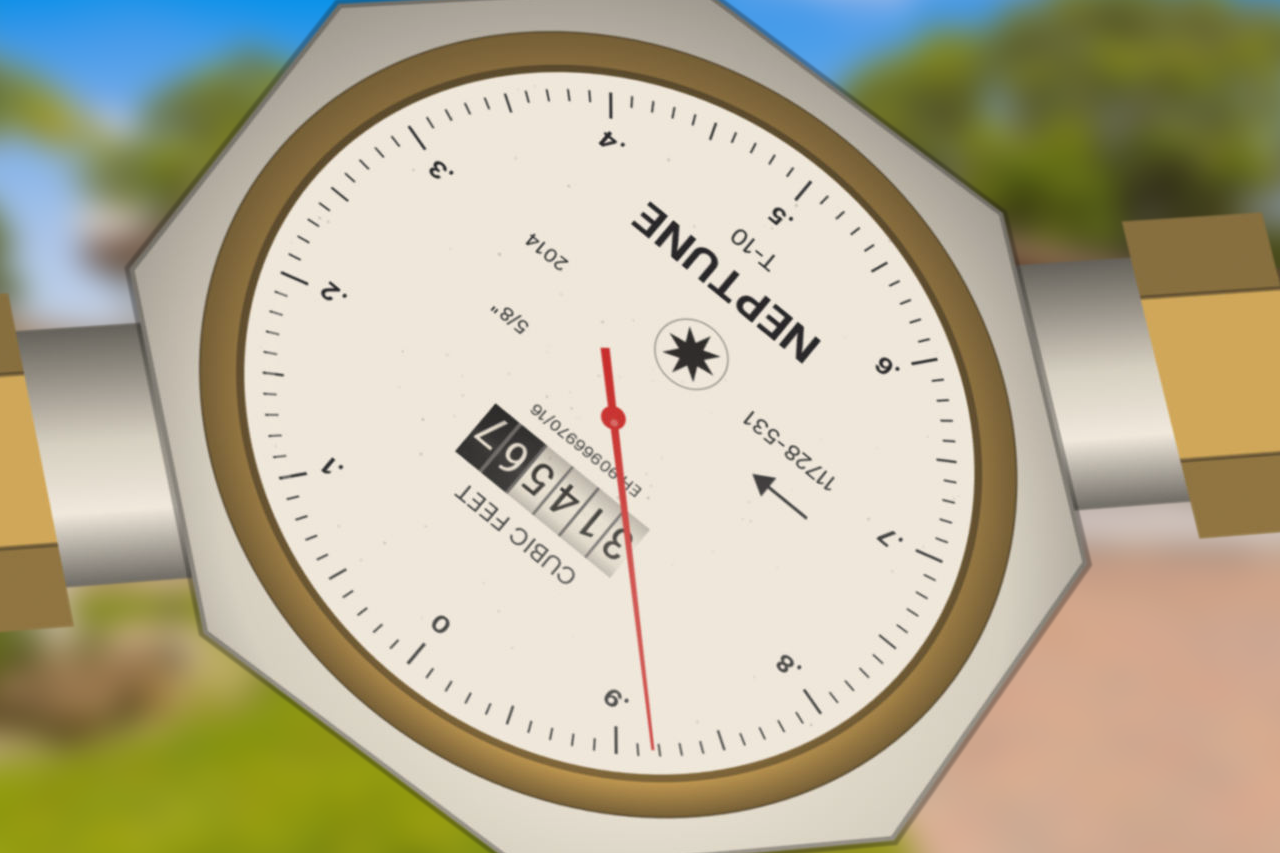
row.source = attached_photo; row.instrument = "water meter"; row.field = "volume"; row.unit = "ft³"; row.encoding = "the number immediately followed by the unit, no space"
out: 314566.88ft³
